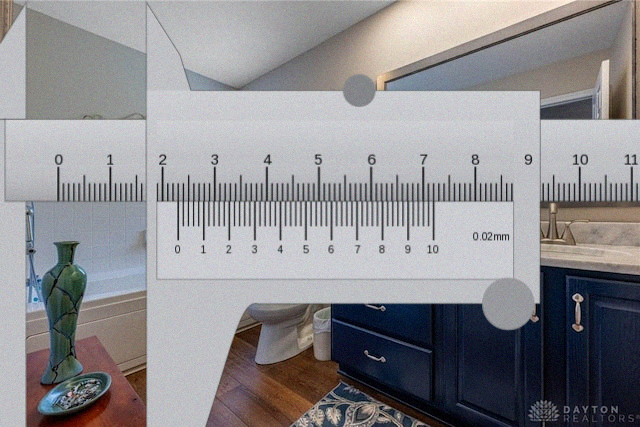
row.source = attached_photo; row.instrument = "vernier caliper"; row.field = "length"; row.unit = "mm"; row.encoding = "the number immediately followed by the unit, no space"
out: 23.0mm
